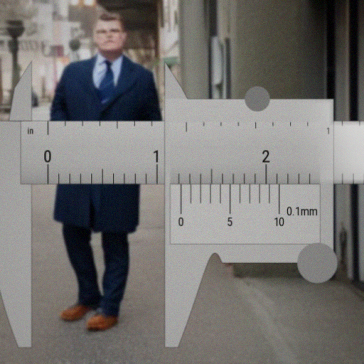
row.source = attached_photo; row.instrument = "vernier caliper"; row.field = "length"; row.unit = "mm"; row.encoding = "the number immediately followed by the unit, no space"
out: 12.2mm
